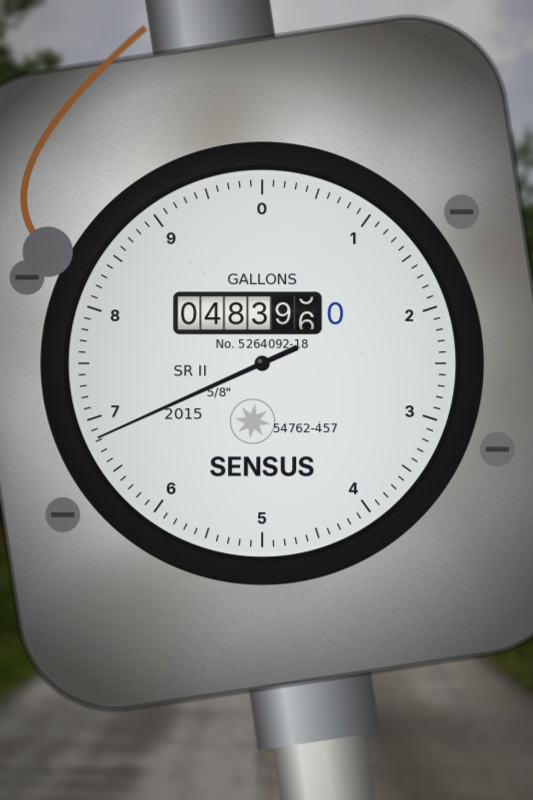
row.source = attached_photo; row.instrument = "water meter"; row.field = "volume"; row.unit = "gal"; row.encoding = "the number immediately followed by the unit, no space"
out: 483956.8gal
